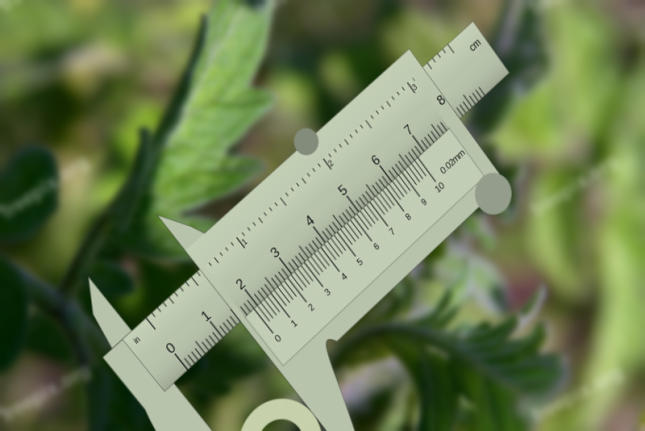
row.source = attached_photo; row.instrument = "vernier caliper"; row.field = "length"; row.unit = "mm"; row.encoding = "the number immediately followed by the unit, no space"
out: 19.0mm
